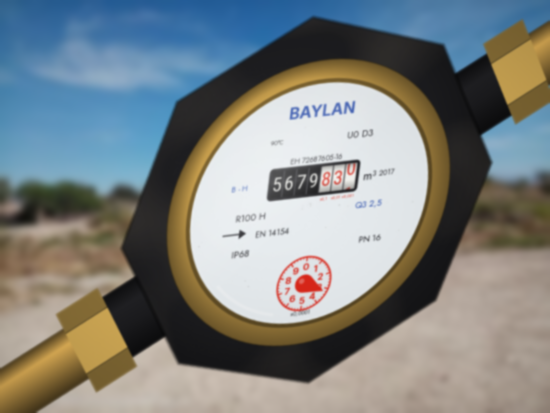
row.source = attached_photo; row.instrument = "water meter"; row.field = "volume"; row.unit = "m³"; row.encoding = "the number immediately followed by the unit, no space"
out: 5679.8303m³
